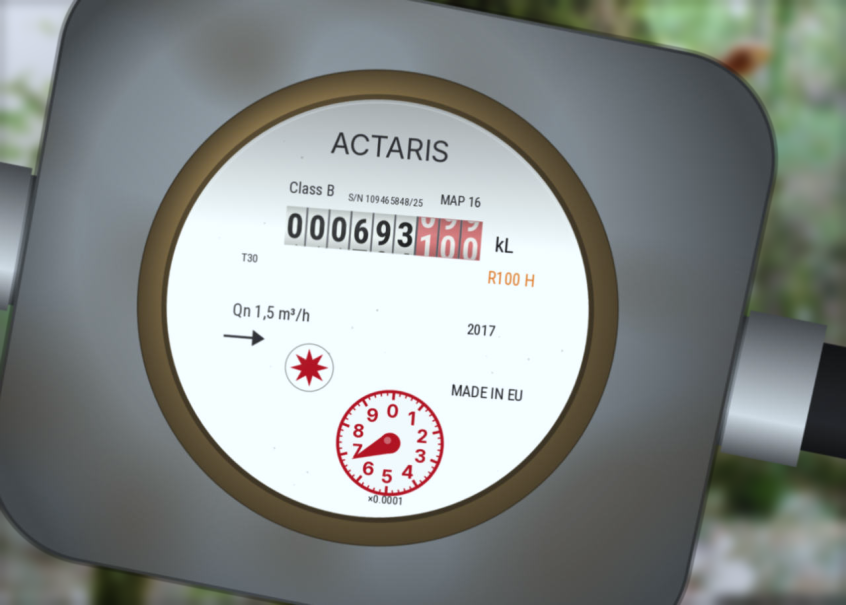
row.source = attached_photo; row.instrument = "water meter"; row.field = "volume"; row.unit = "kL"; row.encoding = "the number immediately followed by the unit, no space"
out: 693.0996kL
